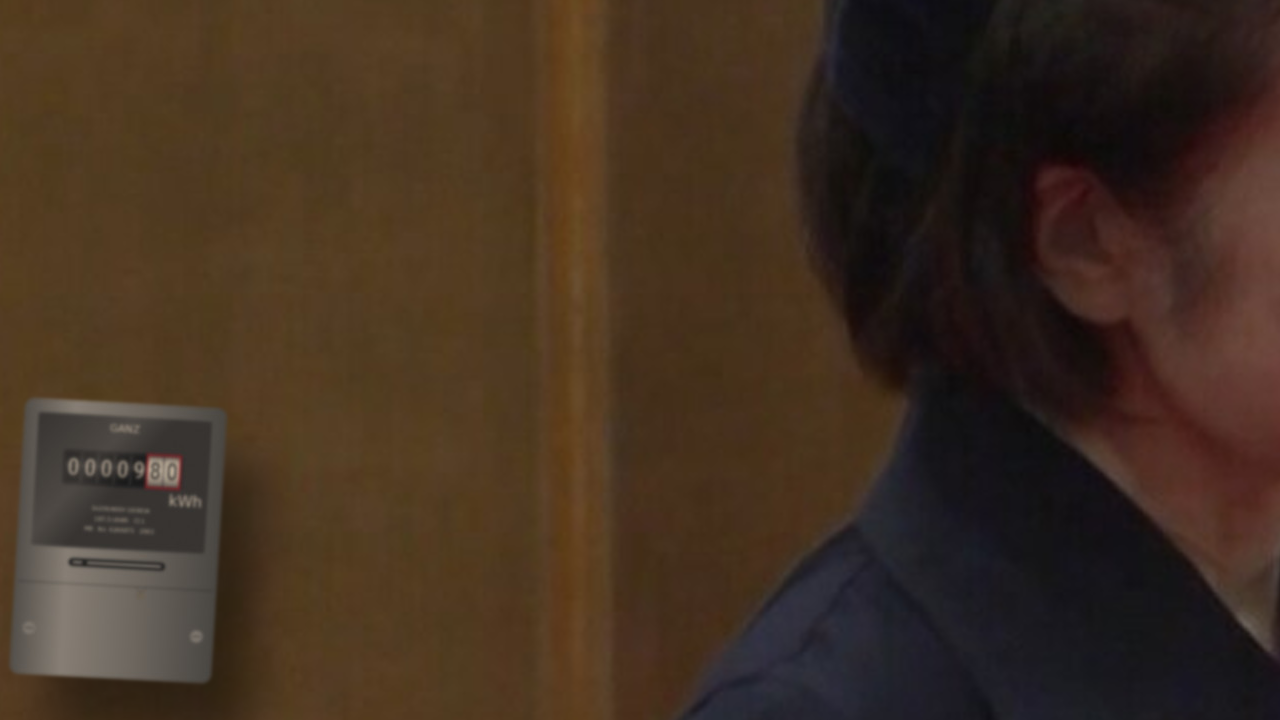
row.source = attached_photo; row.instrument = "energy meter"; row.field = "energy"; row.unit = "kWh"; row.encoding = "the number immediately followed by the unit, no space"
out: 9.80kWh
